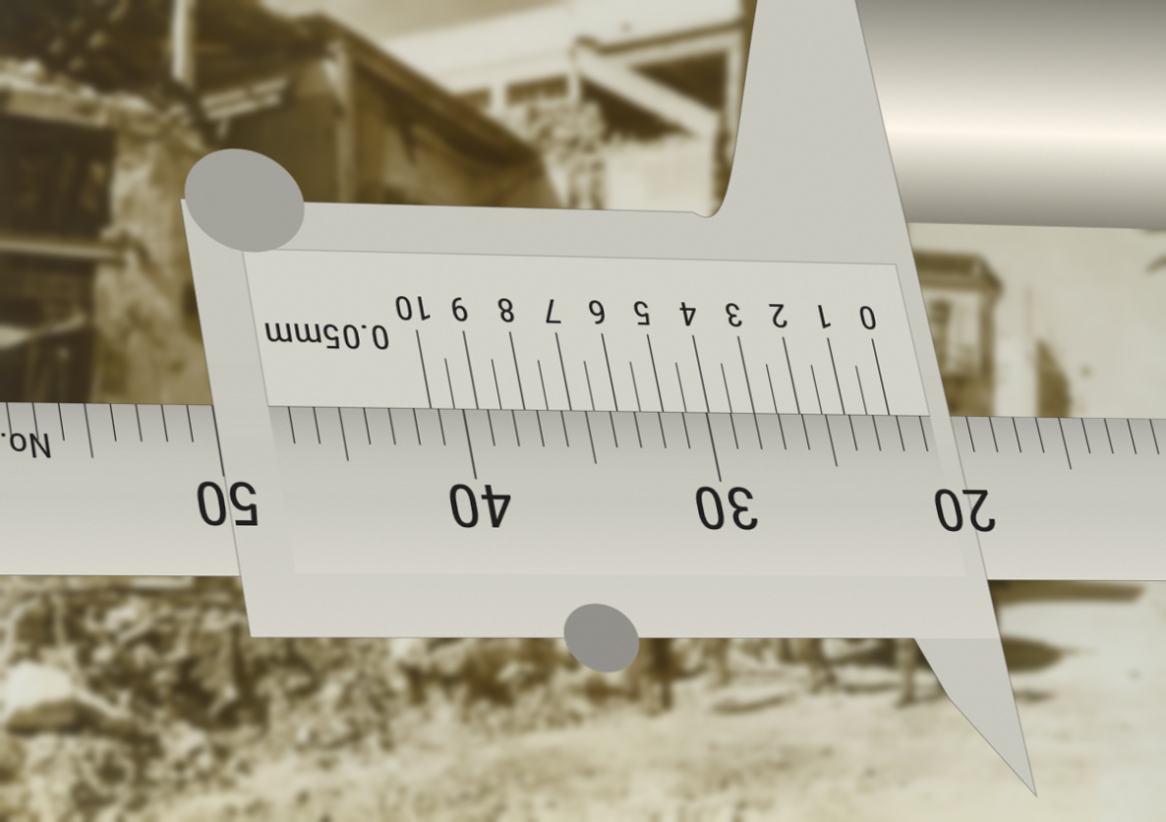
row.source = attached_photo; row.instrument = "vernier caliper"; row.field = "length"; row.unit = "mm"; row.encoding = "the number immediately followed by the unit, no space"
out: 22.30mm
